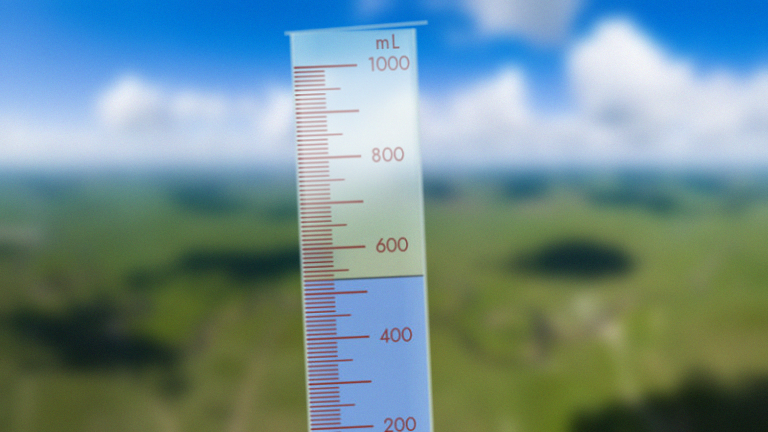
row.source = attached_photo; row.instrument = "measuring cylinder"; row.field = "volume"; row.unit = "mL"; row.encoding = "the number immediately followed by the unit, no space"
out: 530mL
